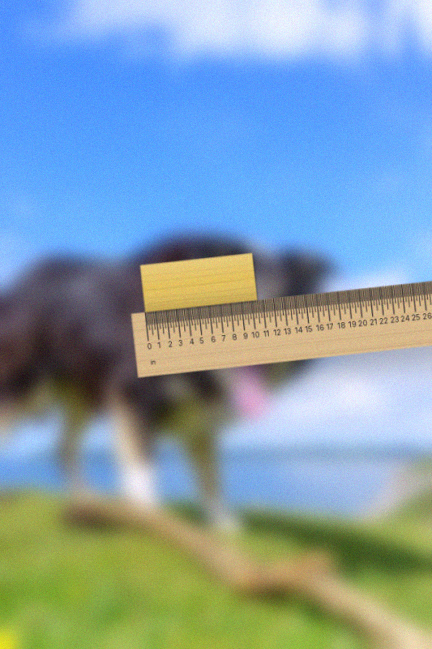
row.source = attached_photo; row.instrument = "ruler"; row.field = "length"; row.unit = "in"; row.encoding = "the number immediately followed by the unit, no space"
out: 10.5in
